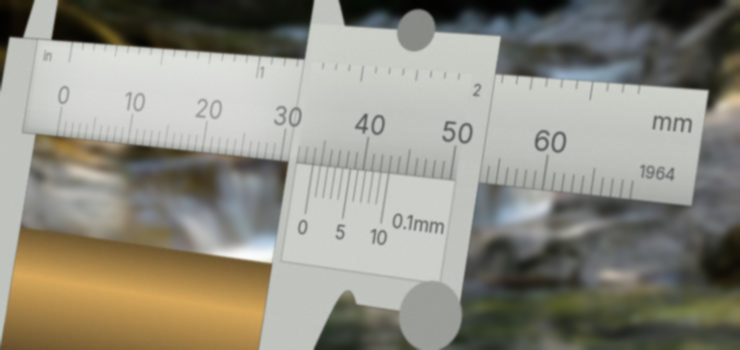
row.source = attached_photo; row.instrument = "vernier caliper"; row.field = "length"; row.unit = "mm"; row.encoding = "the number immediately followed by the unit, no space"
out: 34.0mm
